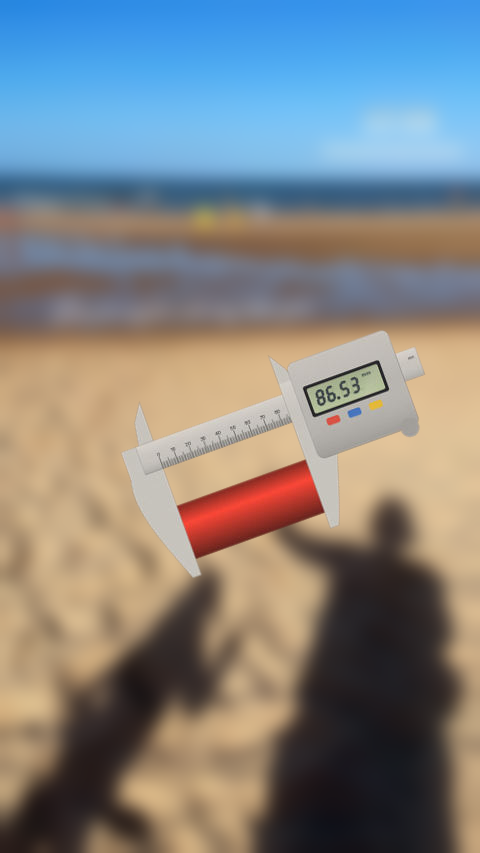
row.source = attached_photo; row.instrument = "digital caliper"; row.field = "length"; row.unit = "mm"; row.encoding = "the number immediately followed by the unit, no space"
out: 86.53mm
